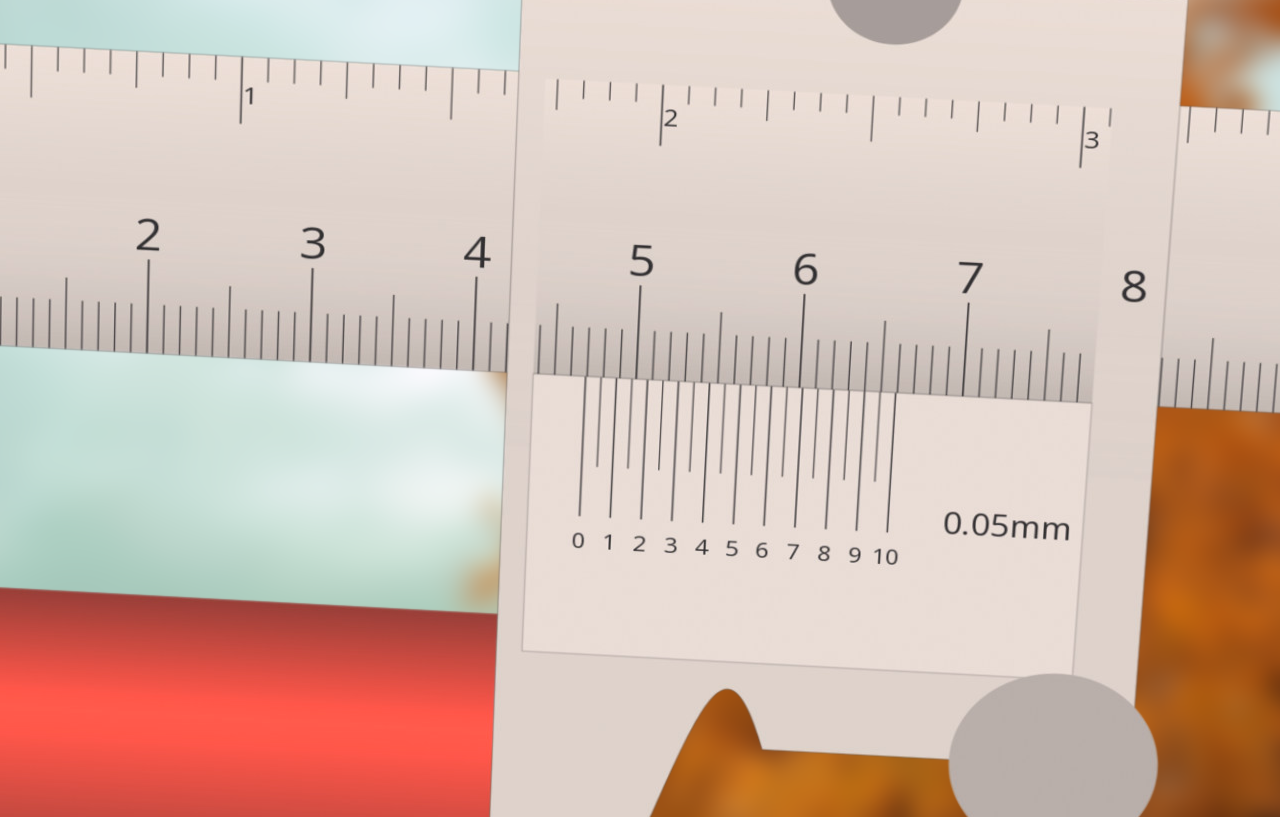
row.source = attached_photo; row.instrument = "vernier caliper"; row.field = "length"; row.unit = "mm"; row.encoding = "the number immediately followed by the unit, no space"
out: 46.9mm
